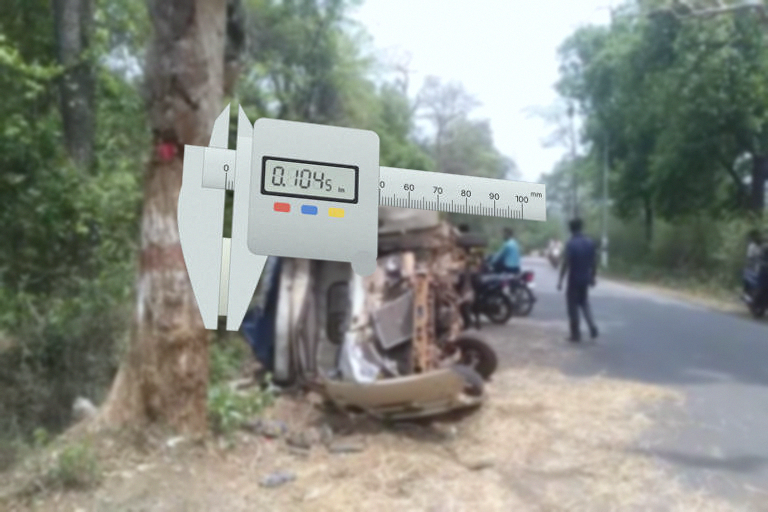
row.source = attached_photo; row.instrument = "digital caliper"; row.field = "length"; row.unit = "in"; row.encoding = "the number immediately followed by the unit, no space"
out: 0.1045in
